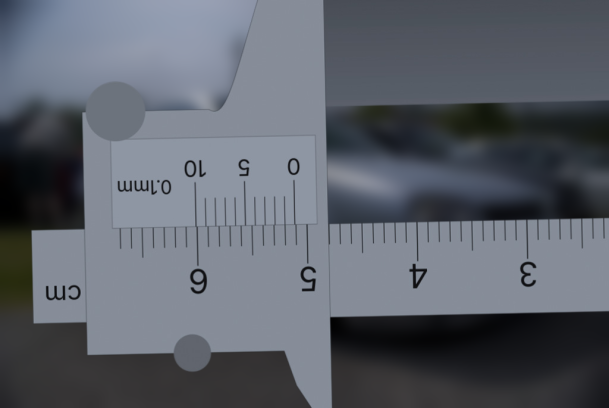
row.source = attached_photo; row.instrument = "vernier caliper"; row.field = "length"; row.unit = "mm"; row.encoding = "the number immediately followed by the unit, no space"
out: 51.1mm
